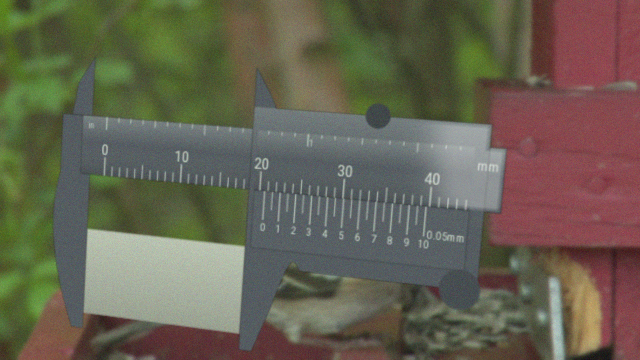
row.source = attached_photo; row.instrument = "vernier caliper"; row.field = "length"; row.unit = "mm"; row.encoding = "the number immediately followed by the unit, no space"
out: 20.6mm
